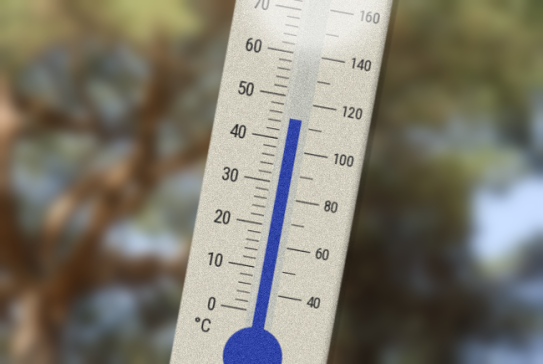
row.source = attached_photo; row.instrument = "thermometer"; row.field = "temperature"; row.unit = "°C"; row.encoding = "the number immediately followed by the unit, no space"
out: 45°C
